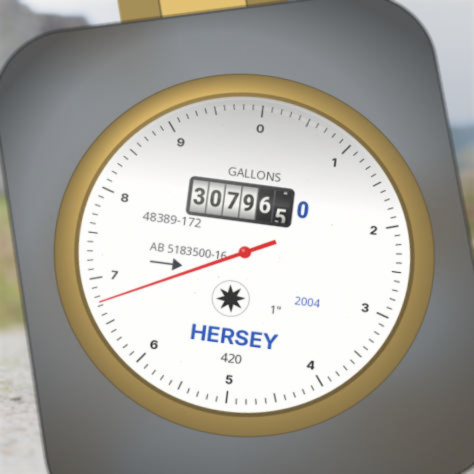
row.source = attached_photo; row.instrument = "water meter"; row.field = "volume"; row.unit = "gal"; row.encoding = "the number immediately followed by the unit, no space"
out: 3079646.7gal
